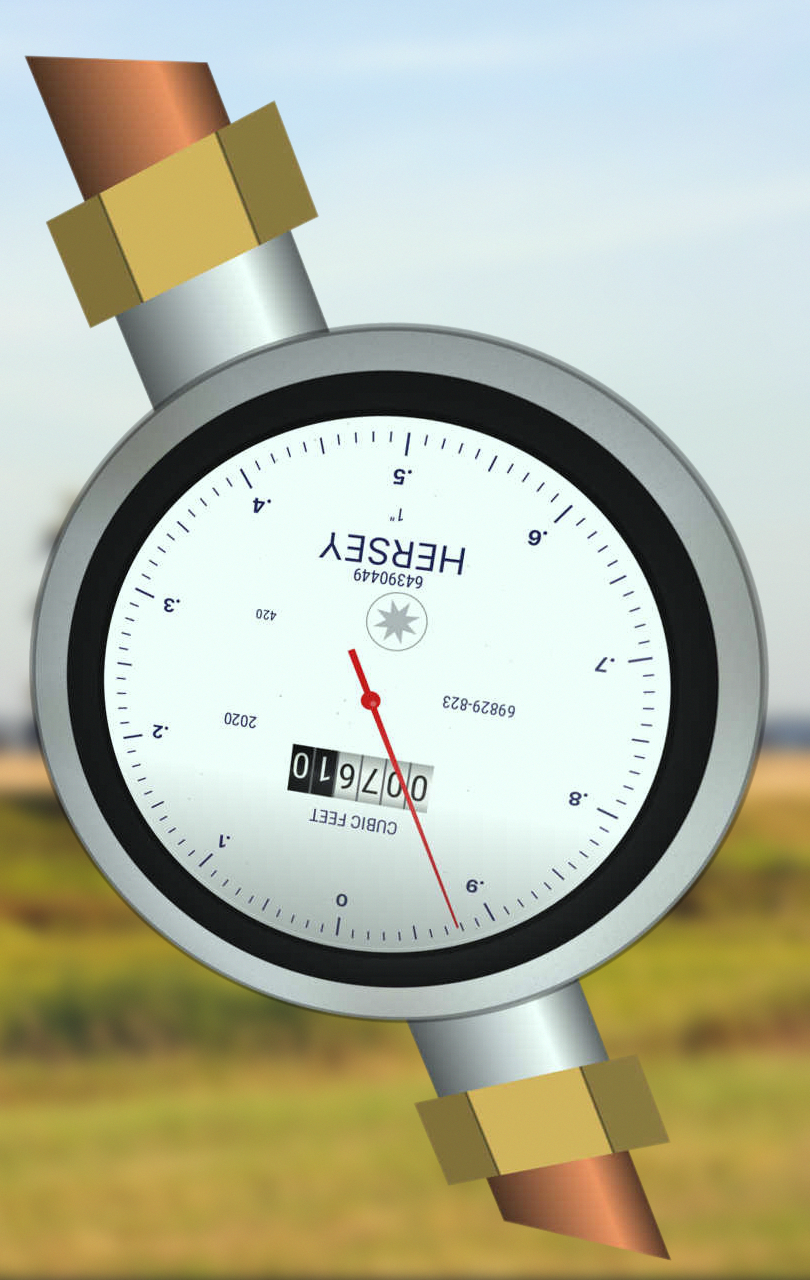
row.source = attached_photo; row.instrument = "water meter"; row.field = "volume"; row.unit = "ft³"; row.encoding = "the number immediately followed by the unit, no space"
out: 7609.92ft³
